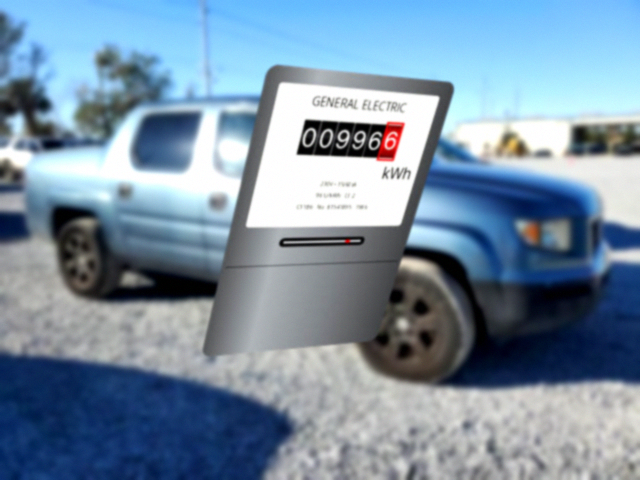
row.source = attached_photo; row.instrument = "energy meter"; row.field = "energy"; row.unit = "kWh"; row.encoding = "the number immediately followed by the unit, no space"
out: 996.6kWh
